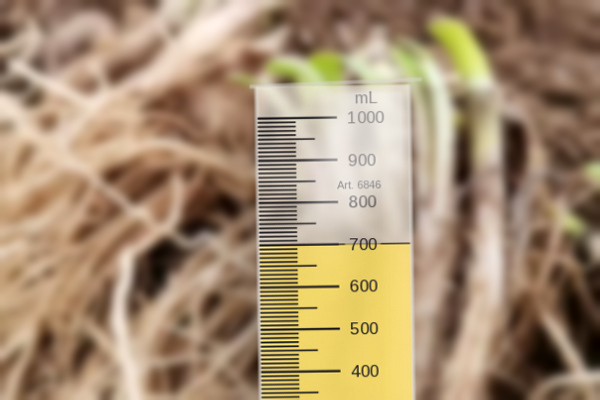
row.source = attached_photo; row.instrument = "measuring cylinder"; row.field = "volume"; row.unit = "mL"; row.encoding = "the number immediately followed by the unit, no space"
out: 700mL
